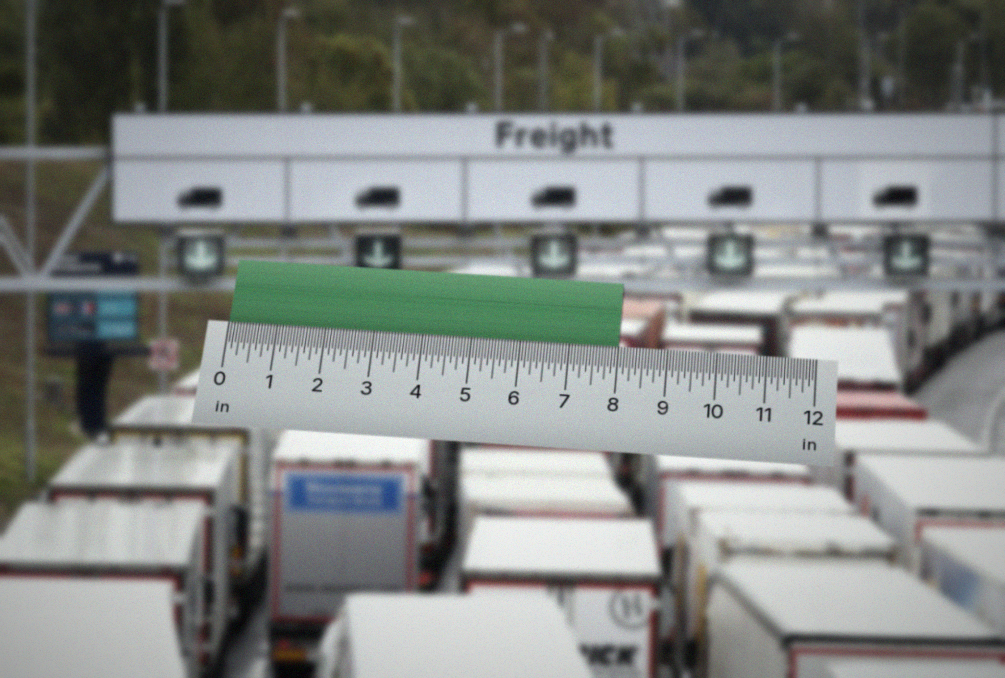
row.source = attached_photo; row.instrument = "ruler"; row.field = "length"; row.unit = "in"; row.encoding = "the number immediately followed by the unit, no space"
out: 8in
